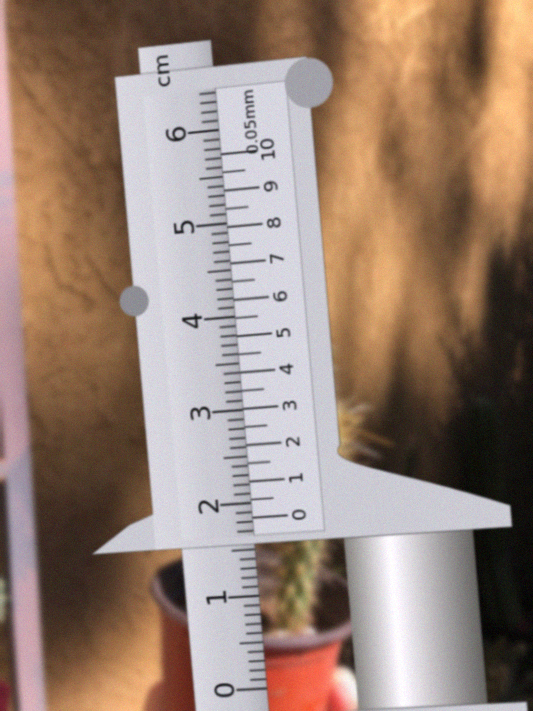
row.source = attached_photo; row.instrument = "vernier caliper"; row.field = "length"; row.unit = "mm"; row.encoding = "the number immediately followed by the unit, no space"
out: 18.4mm
